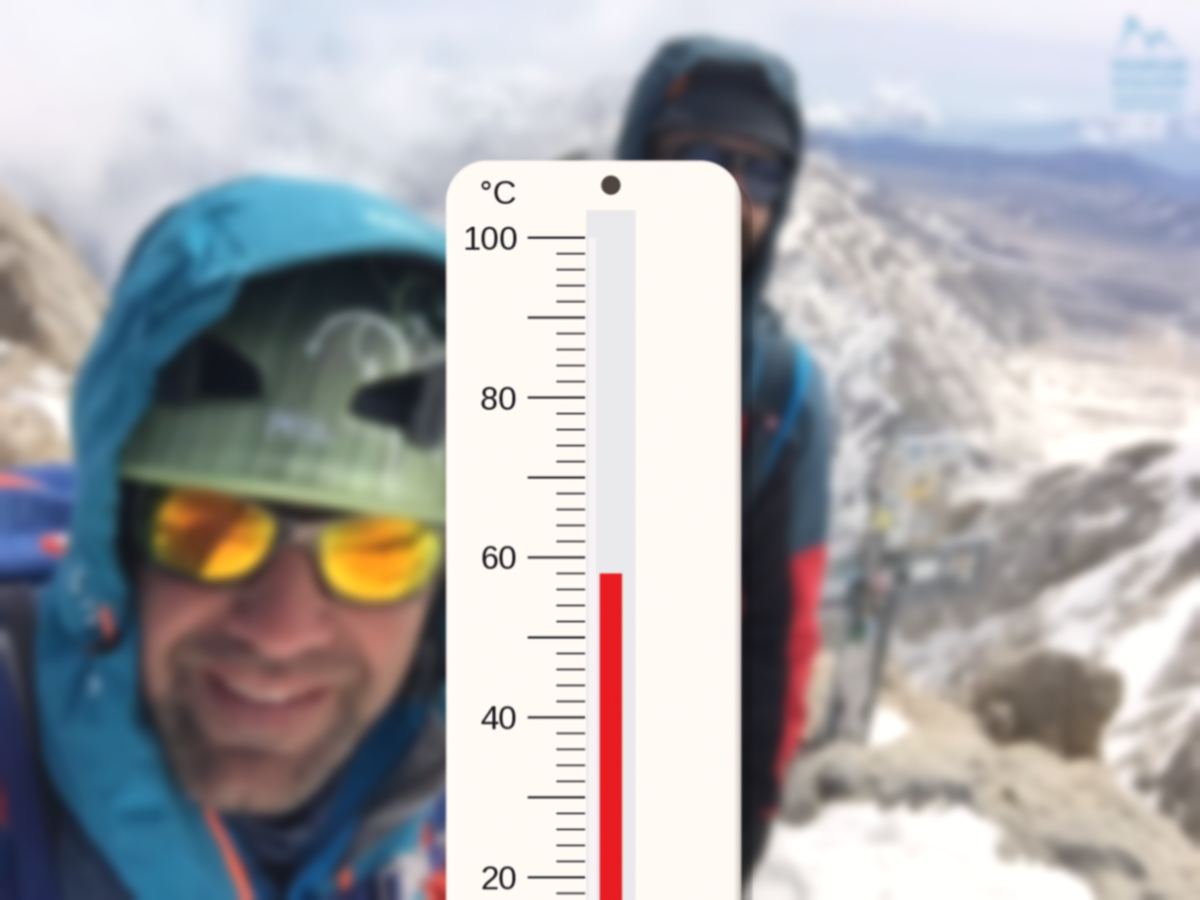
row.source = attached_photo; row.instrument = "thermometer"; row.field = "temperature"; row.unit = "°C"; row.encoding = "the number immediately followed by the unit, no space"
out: 58°C
